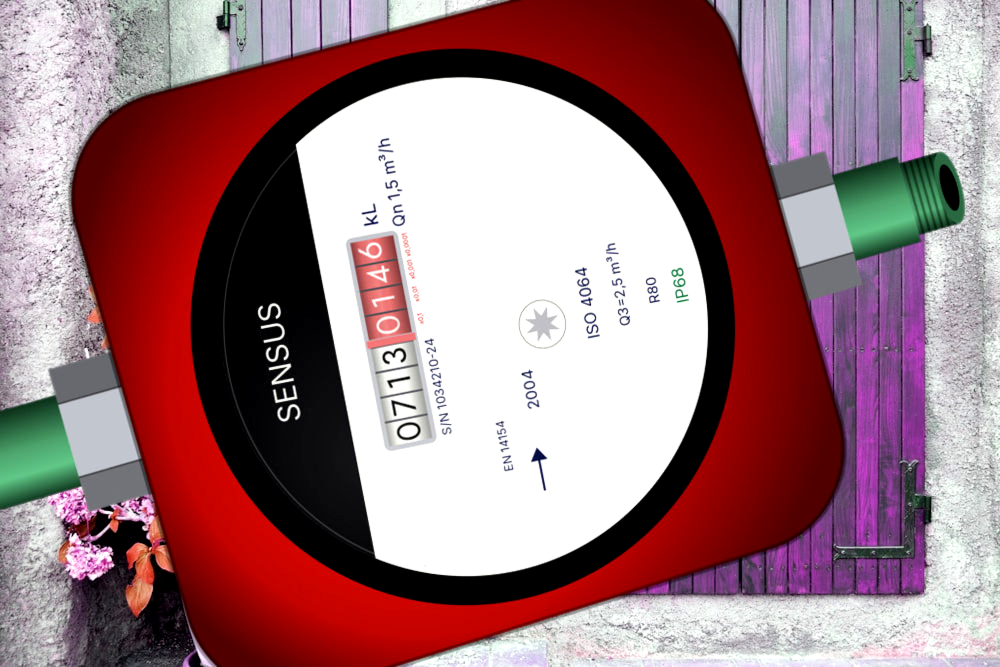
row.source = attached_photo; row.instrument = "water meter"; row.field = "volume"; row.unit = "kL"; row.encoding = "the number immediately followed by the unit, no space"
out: 713.0146kL
